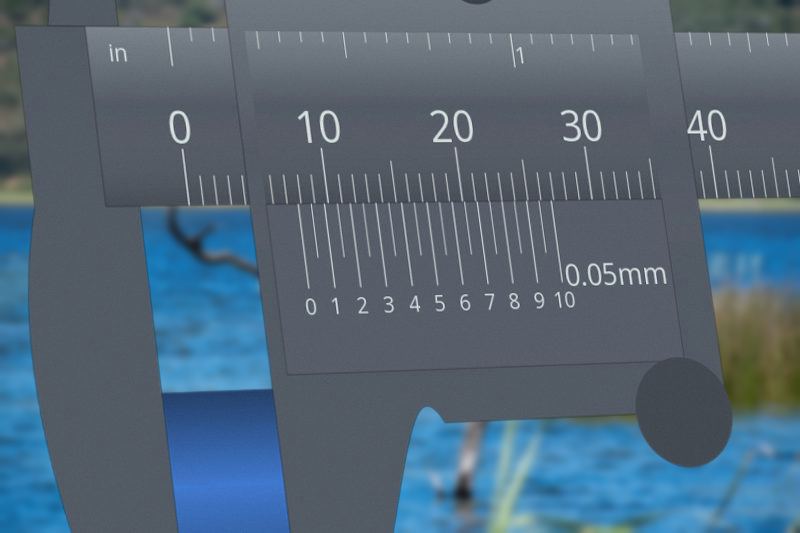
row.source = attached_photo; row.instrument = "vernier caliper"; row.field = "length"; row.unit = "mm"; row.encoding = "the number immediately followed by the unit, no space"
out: 7.8mm
